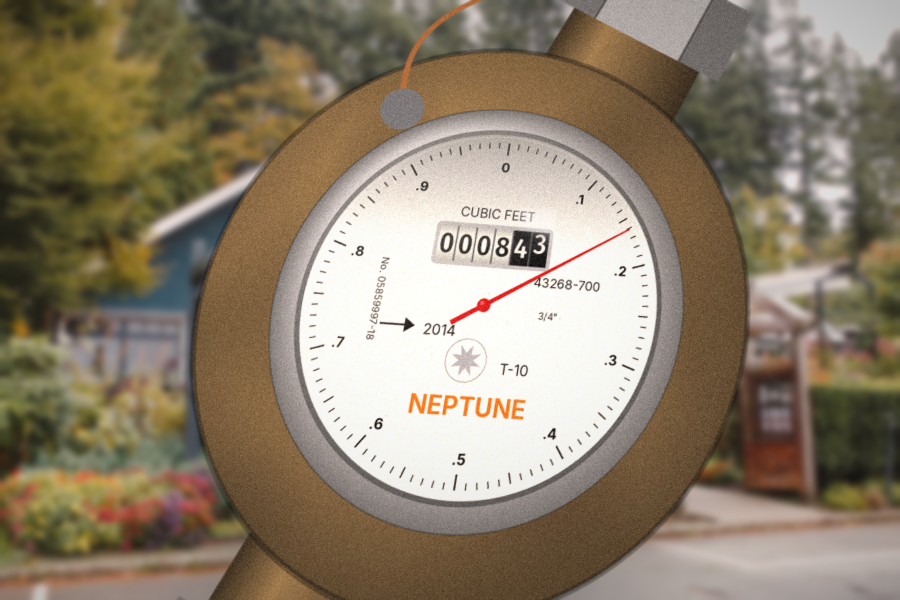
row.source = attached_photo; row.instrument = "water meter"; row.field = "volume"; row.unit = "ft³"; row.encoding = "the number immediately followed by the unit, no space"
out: 843.16ft³
